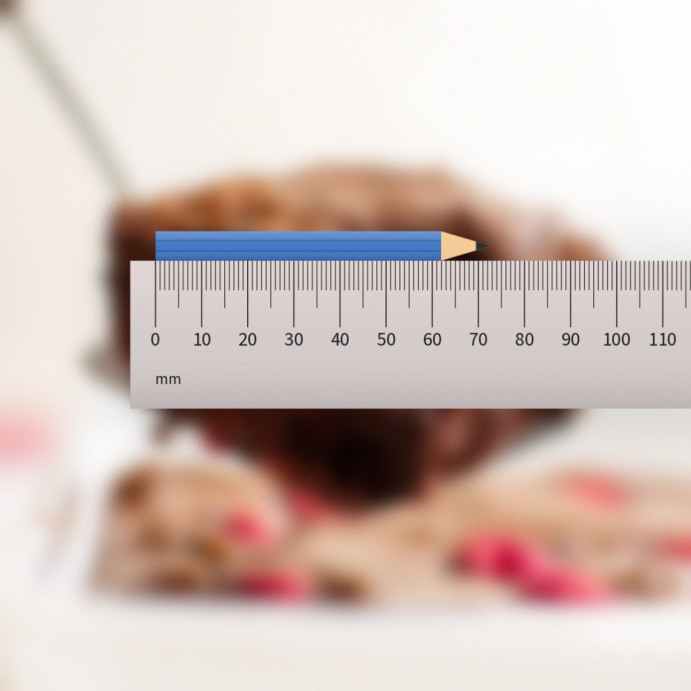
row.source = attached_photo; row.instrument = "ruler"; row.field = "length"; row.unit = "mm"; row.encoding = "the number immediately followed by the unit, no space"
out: 72mm
